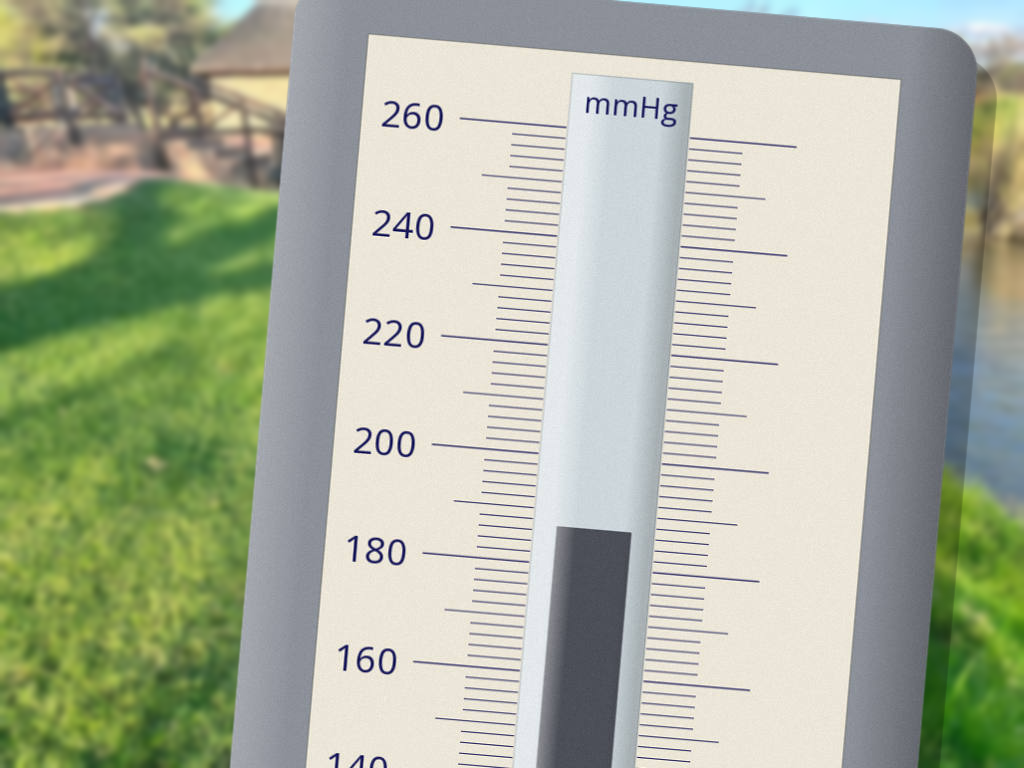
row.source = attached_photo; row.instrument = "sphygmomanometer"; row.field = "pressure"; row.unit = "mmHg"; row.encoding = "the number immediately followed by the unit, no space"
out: 187mmHg
